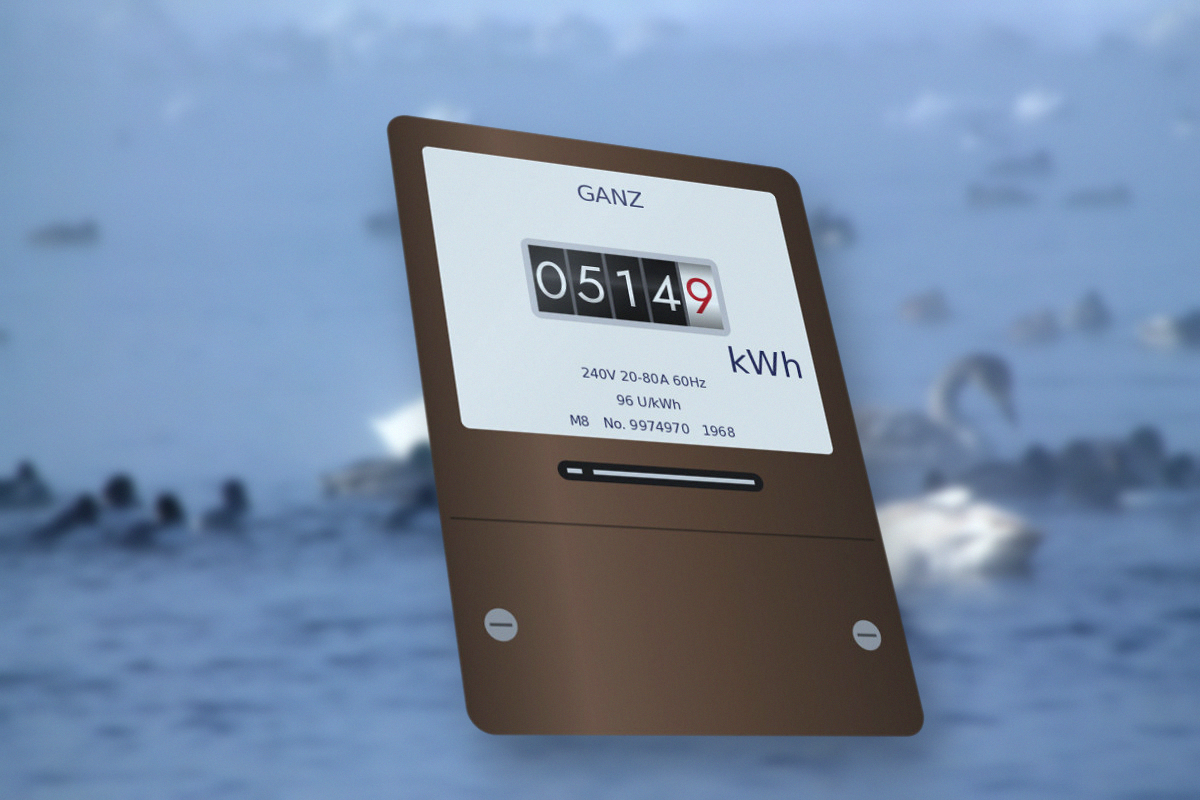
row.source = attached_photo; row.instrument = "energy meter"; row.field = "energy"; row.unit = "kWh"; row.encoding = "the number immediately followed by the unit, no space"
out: 514.9kWh
